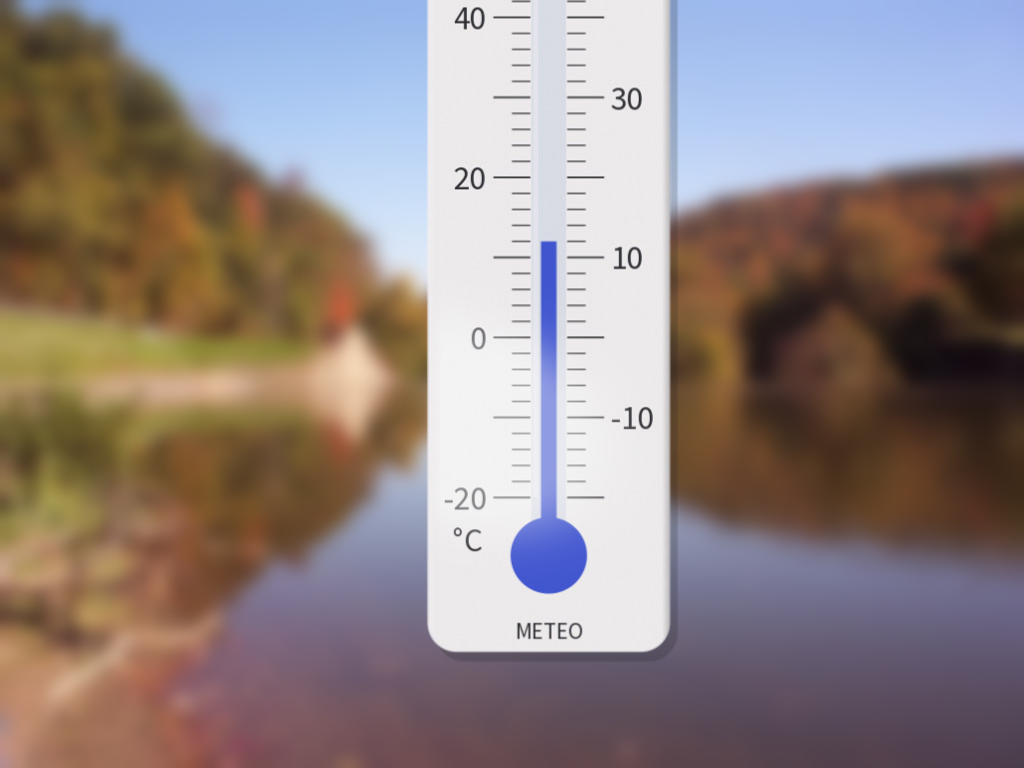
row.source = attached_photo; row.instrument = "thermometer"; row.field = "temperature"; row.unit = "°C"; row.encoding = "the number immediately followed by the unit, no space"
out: 12°C
